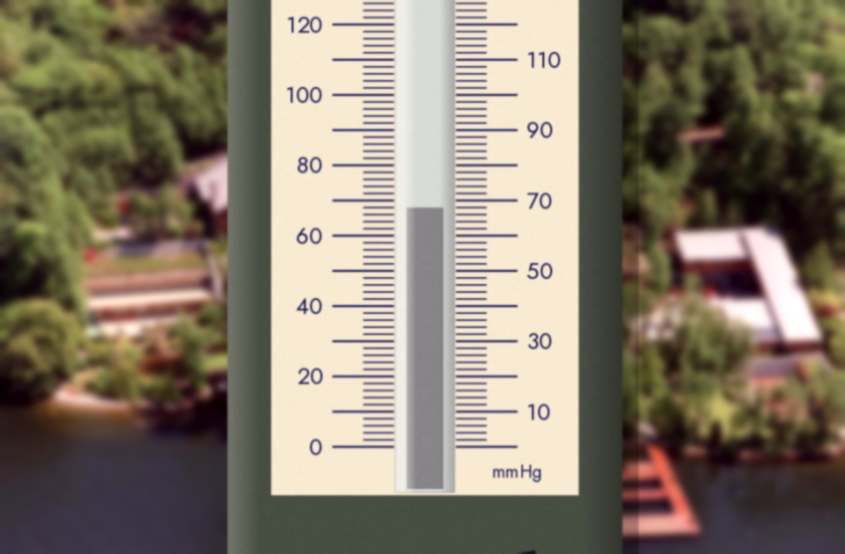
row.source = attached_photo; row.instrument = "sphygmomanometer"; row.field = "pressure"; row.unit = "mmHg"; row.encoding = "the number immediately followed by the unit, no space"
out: 68mmHg
